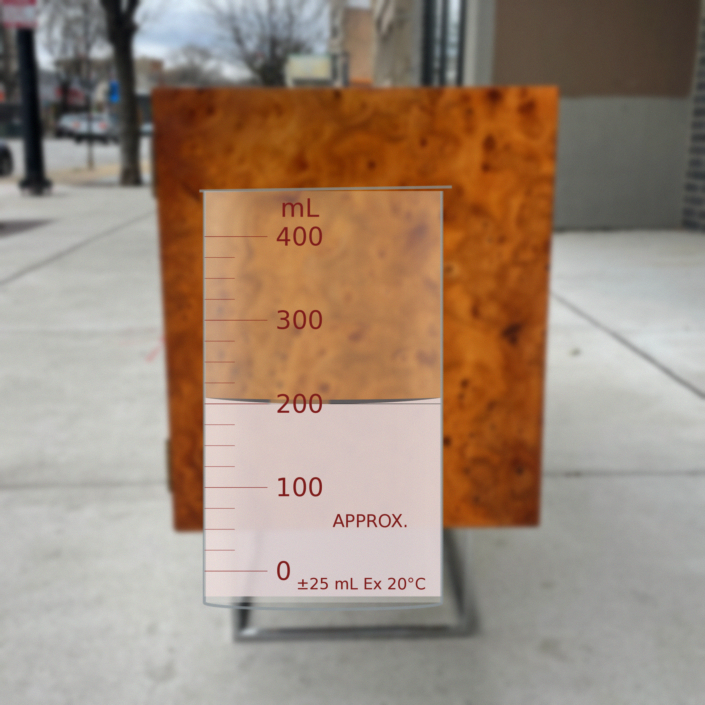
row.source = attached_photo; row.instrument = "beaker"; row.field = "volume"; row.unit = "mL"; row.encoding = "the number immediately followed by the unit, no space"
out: 200mL
